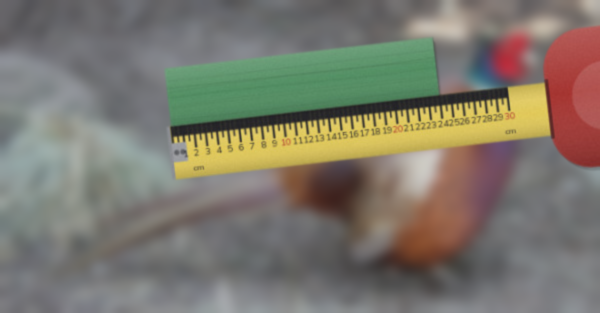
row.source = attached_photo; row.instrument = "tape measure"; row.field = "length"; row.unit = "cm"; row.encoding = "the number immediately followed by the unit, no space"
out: 24cm
